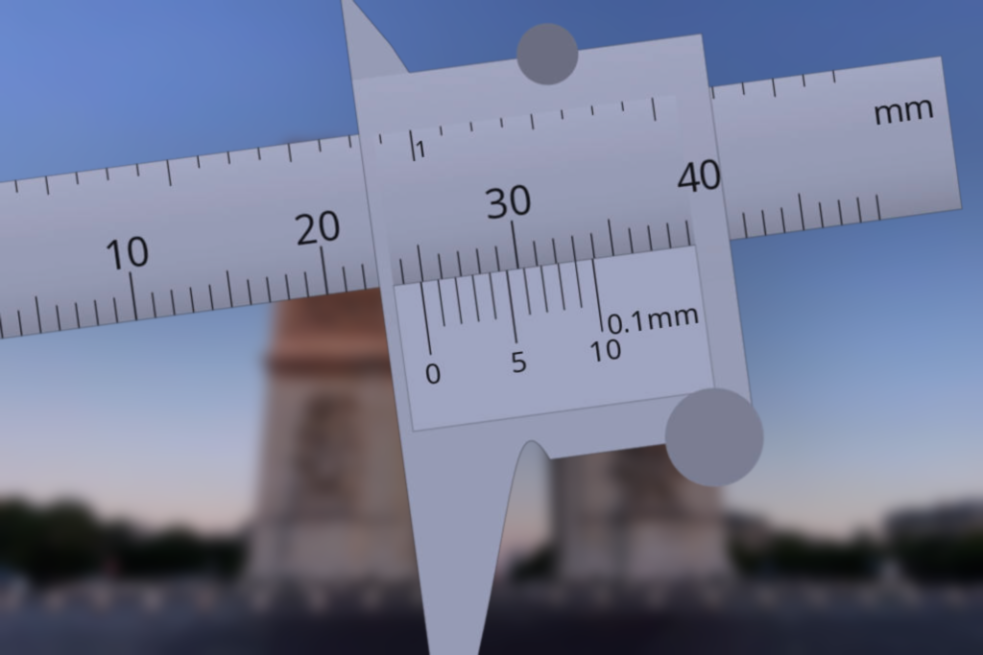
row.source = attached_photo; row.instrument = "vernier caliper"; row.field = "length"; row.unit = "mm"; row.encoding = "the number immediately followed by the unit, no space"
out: 24.9mm
